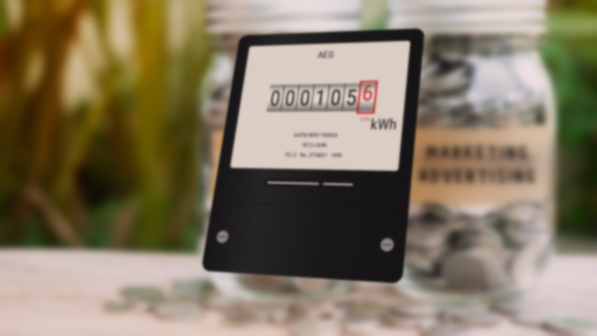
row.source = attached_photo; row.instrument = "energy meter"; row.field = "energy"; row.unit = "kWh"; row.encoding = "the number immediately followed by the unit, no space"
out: 105.6kWh
